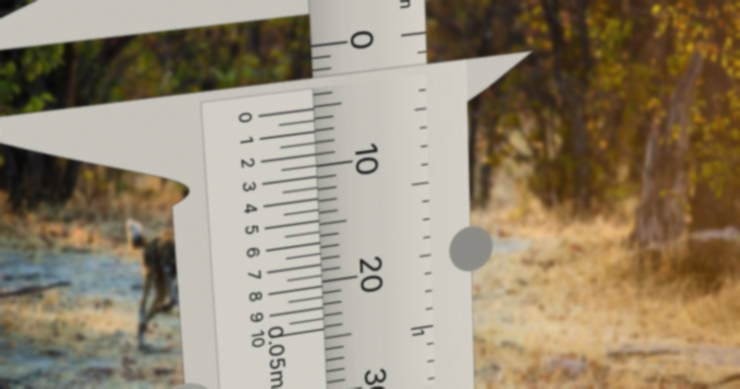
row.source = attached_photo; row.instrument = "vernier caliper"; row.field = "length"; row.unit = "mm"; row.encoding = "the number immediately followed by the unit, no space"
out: 5.2mm
